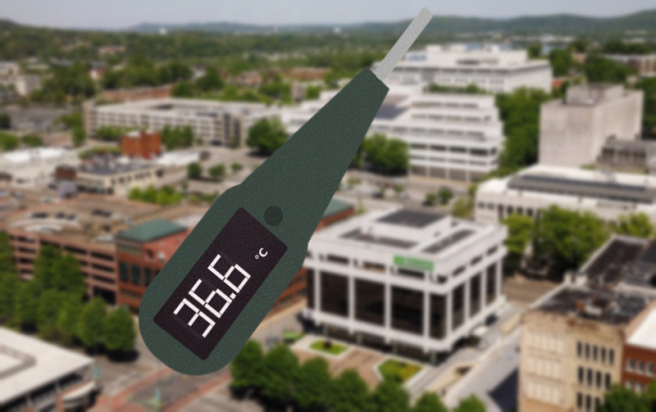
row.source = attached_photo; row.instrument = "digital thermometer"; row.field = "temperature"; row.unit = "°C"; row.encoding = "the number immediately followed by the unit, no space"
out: 36.6°C
